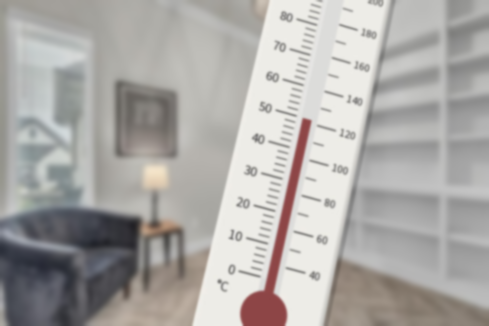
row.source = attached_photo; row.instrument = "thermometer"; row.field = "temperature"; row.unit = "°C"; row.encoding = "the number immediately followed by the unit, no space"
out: 50°C
